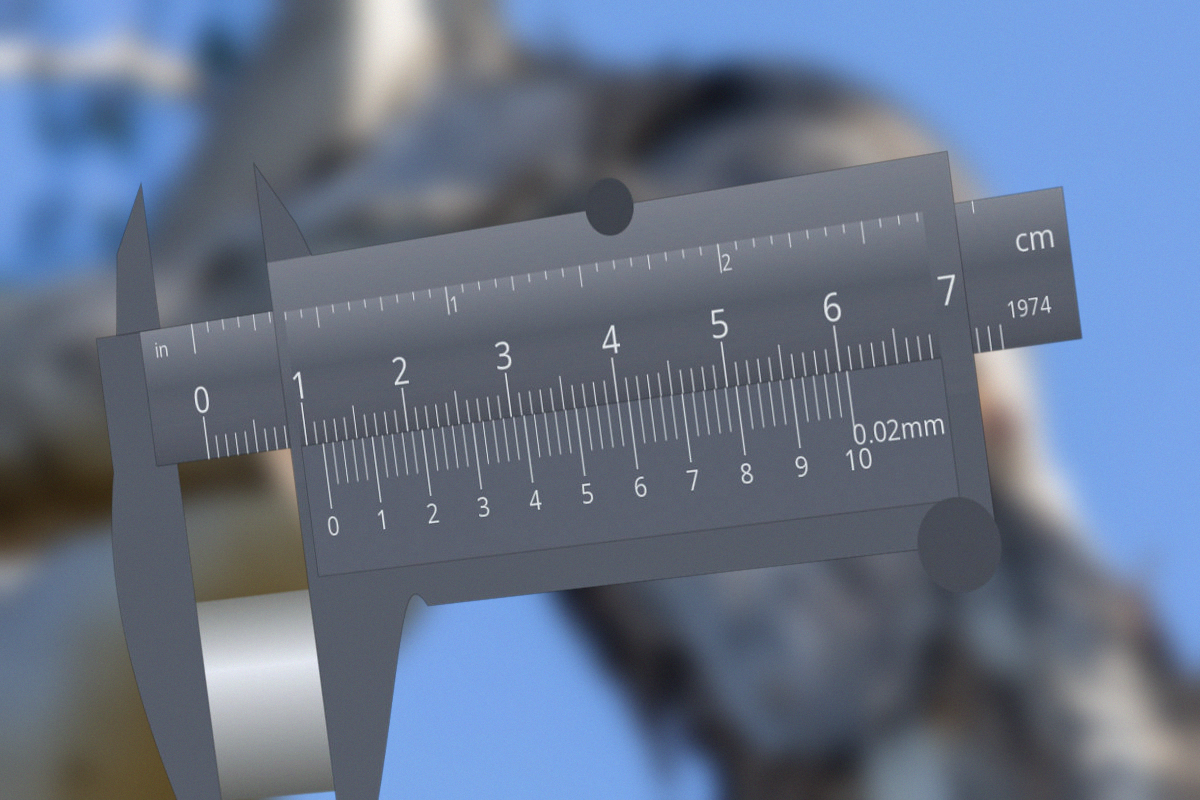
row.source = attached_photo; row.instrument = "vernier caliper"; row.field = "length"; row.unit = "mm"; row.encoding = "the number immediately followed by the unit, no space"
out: 11.6mm
